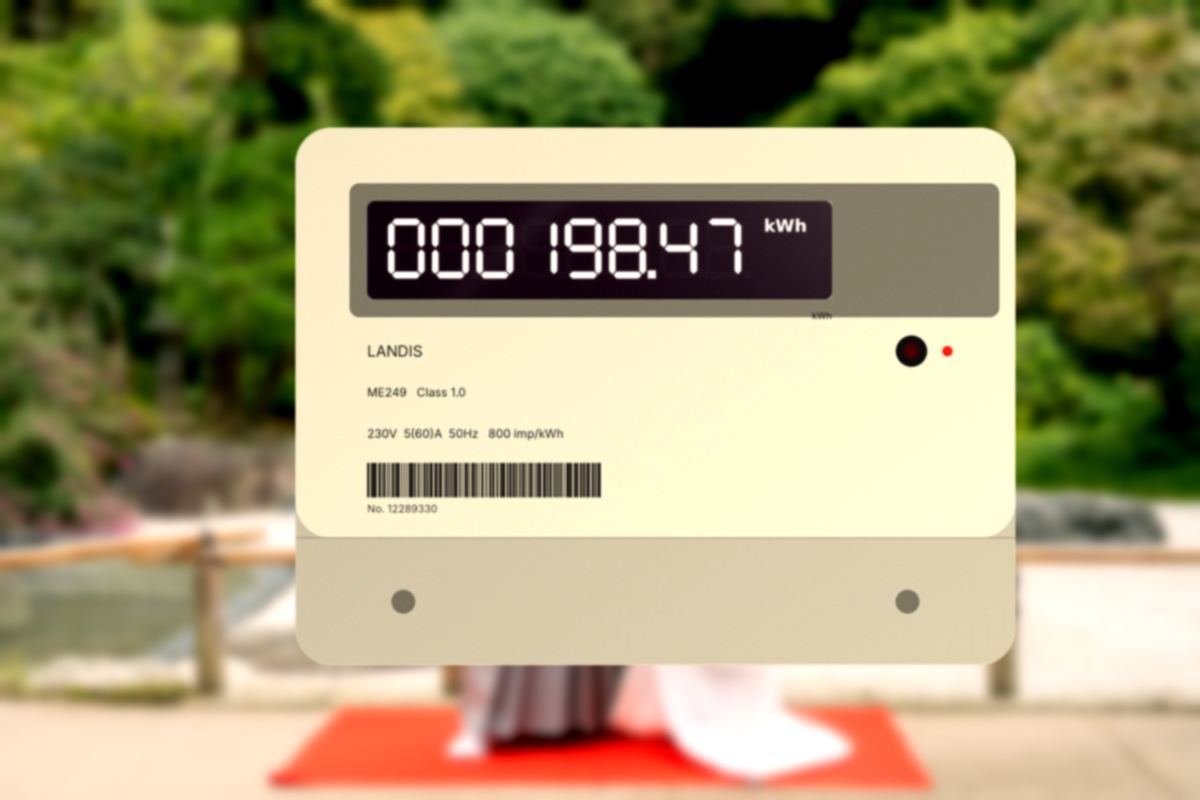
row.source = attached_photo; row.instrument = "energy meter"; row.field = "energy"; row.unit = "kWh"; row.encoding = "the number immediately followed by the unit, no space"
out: 198.47kWh
